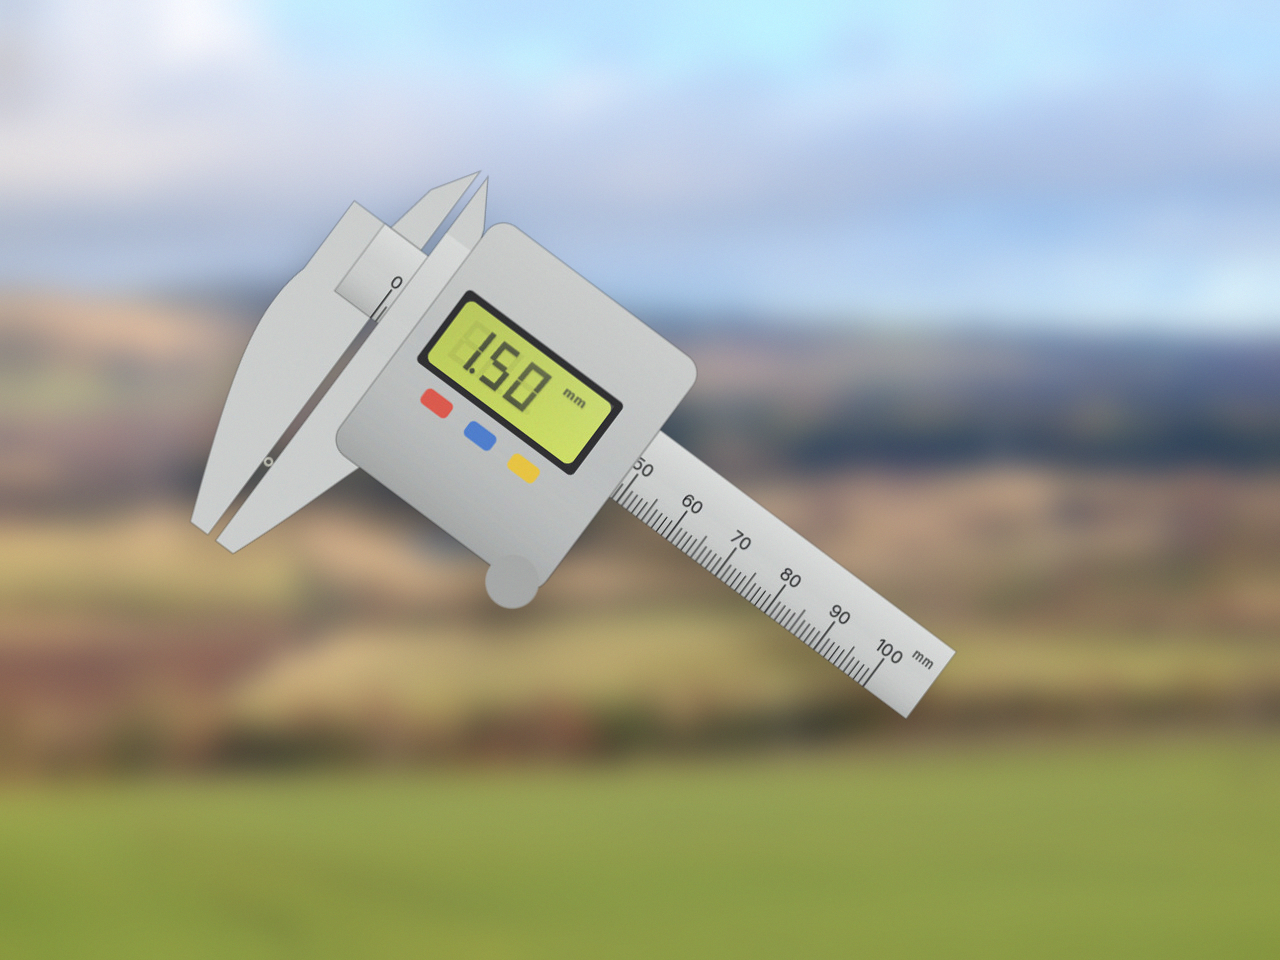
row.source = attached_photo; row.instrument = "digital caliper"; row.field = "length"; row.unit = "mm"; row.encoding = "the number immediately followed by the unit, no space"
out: 1.50mm
